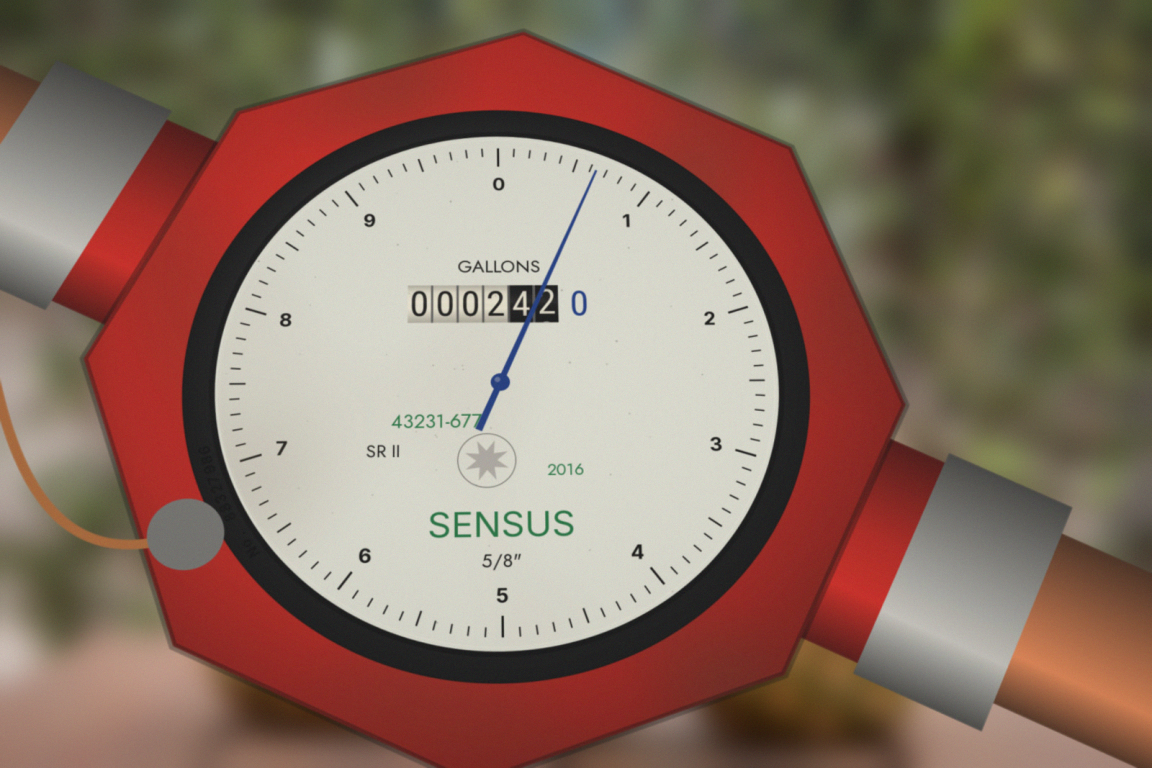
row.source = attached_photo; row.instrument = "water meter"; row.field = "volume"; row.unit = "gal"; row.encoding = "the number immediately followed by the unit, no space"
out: 2420.6gal
